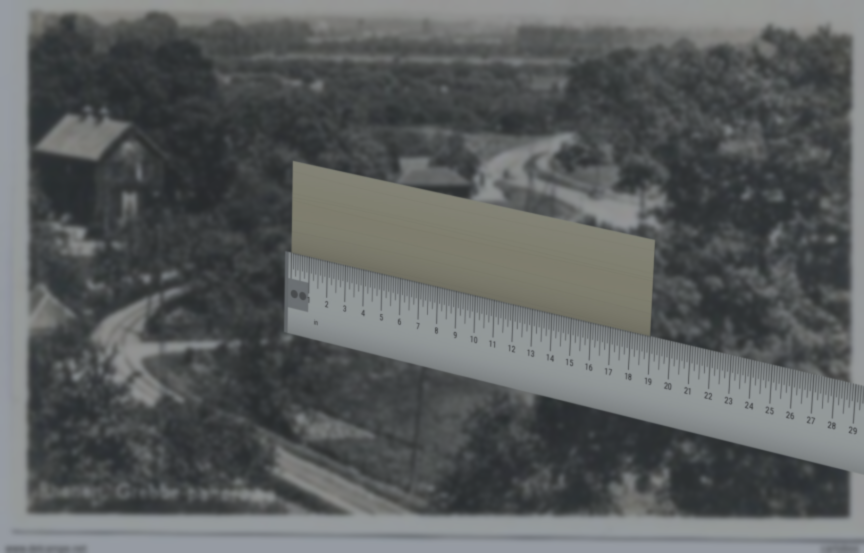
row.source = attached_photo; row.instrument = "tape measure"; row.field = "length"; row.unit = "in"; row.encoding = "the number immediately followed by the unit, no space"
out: 19in
